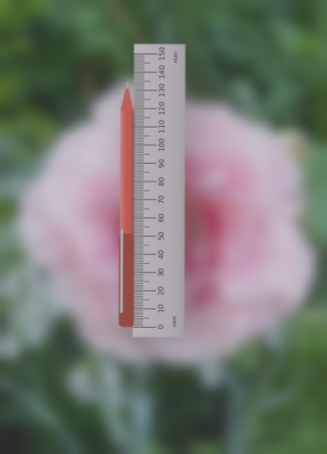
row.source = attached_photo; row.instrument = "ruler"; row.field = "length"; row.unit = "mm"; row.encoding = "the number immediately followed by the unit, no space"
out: 135mm
